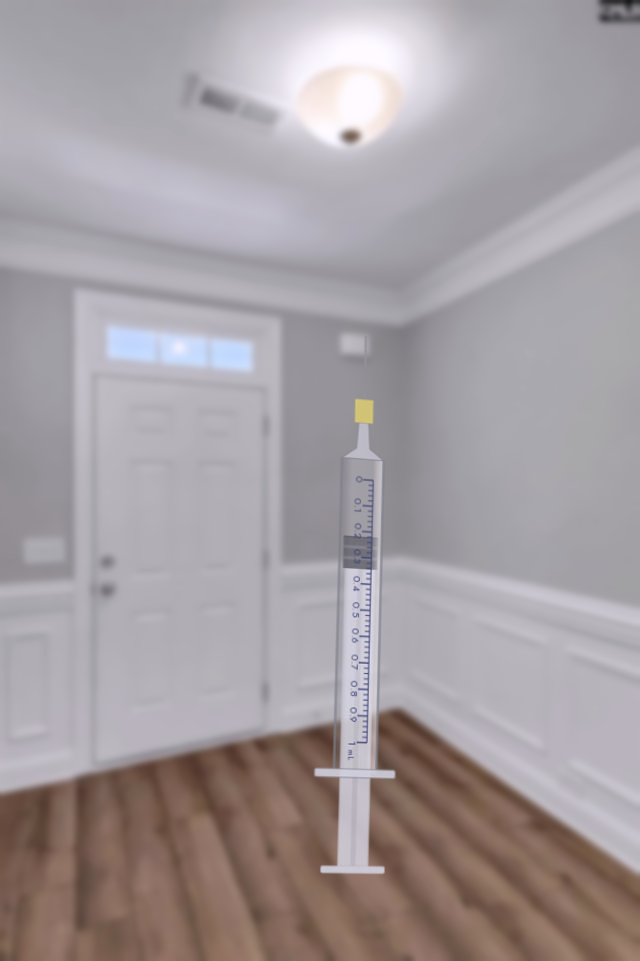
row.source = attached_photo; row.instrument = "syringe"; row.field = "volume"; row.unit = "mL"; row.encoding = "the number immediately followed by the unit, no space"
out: 0.22mL
